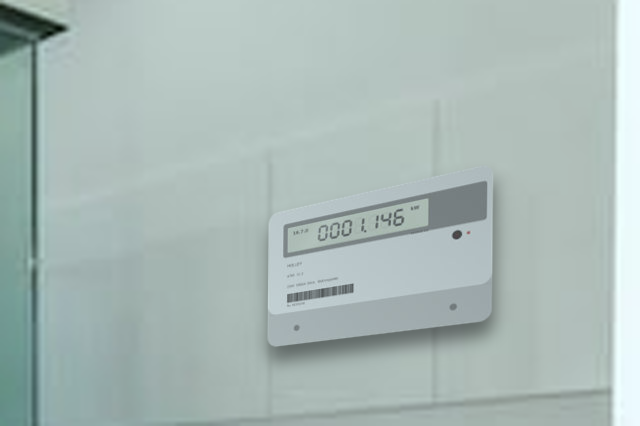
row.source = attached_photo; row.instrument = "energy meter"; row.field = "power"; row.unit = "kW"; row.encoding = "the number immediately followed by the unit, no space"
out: 1.146kW
